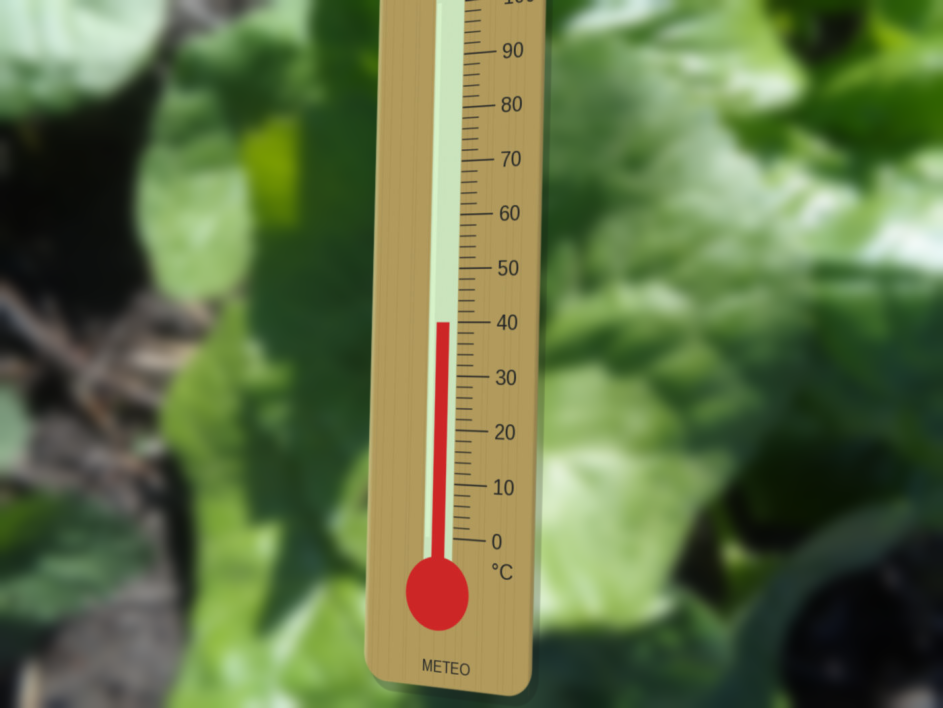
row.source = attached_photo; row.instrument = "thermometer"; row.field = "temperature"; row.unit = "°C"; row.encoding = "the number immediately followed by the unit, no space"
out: 40°C
